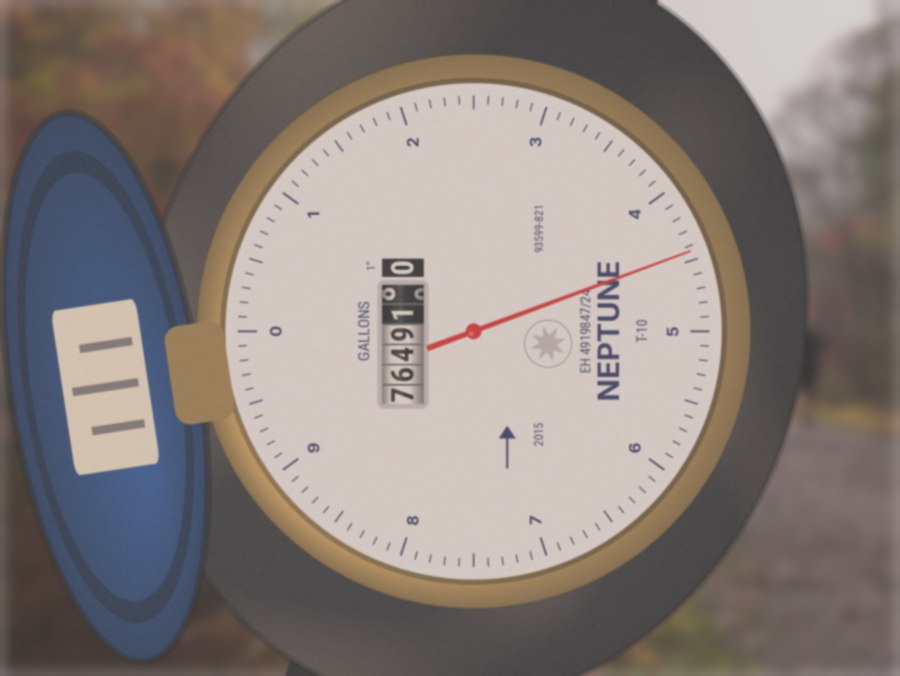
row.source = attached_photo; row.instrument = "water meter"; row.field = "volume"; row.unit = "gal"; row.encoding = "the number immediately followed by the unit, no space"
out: 7649184.4gal
